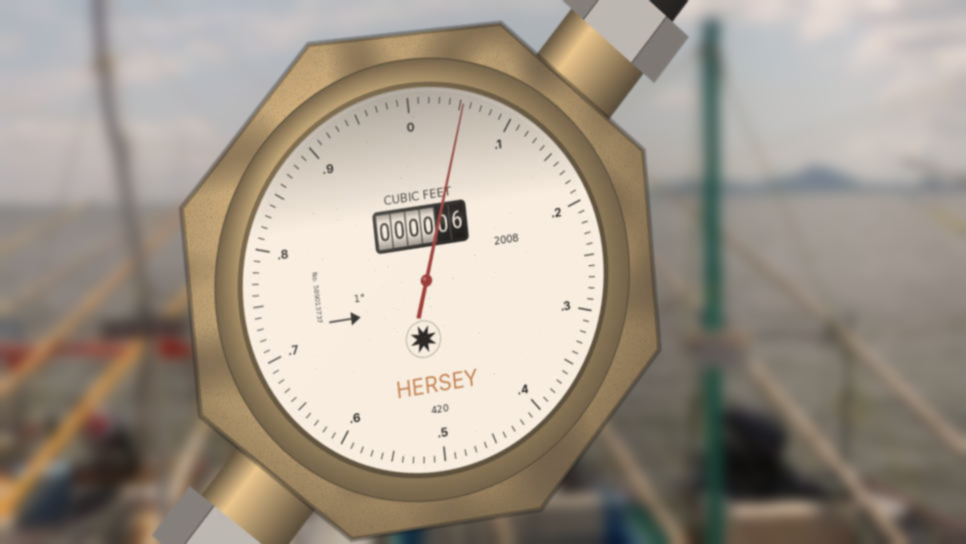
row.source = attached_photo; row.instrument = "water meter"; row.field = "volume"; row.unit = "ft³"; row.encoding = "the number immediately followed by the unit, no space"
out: 6.05ft³
